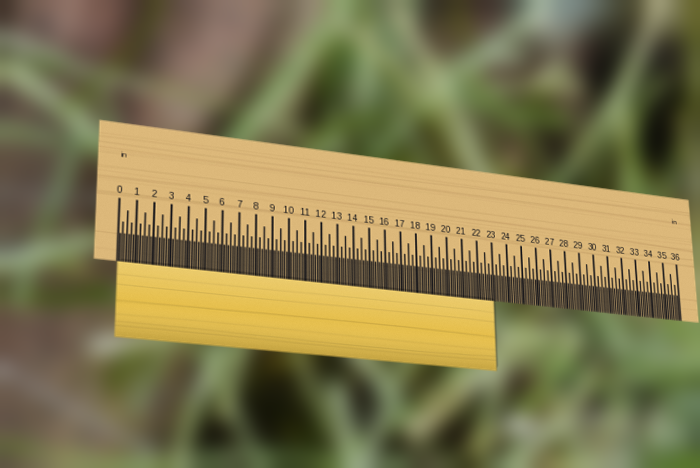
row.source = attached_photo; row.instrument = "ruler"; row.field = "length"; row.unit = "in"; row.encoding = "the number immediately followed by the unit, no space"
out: 23in
